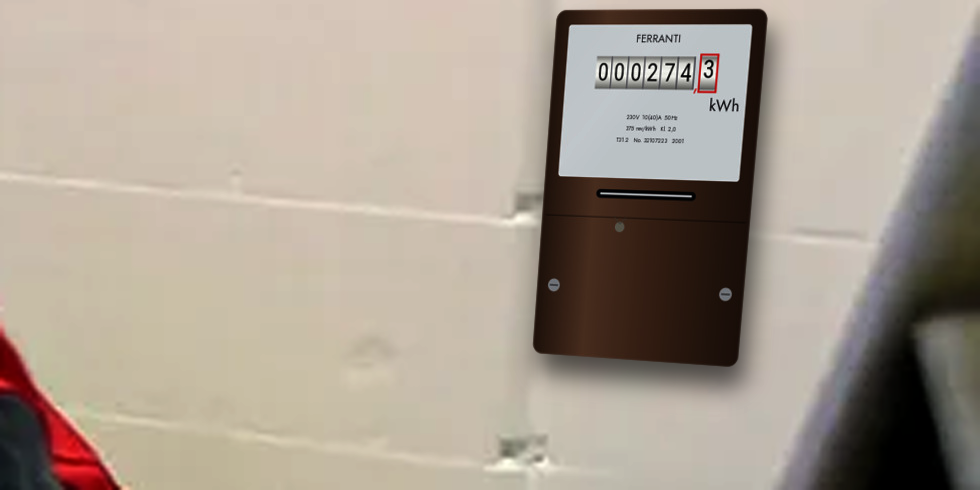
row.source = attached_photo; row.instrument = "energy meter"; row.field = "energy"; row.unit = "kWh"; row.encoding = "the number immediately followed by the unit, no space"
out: 274.3kWh
